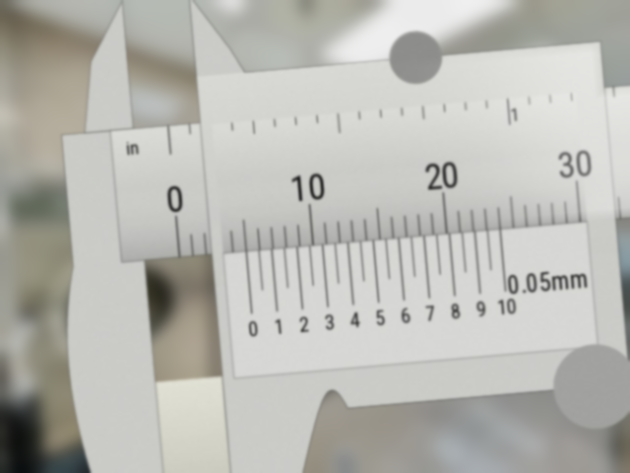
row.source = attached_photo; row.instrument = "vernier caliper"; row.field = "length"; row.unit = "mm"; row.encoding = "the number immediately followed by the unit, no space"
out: 5.0mm
